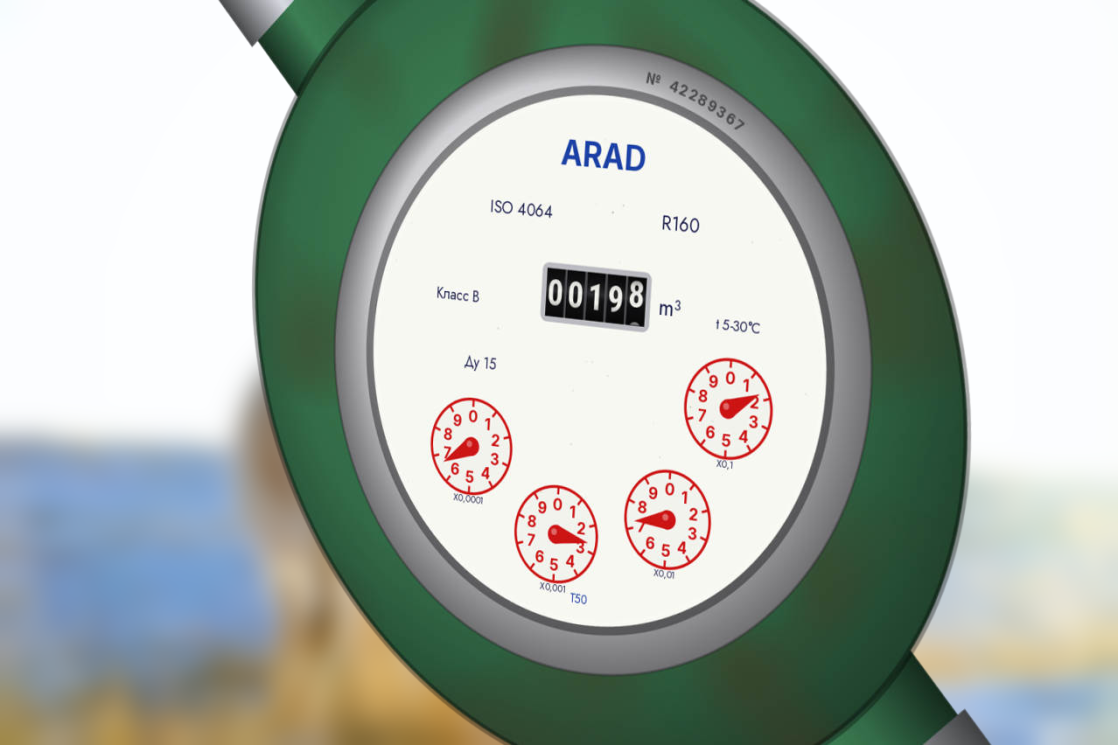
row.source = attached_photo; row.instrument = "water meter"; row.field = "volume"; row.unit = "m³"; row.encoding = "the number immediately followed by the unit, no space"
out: 198.1726m³
